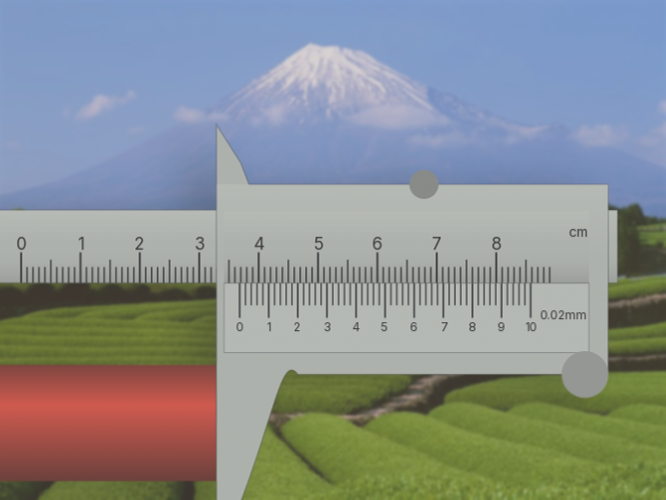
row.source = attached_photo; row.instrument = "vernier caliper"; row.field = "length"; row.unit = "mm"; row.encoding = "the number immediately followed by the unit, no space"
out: 36.8mm
